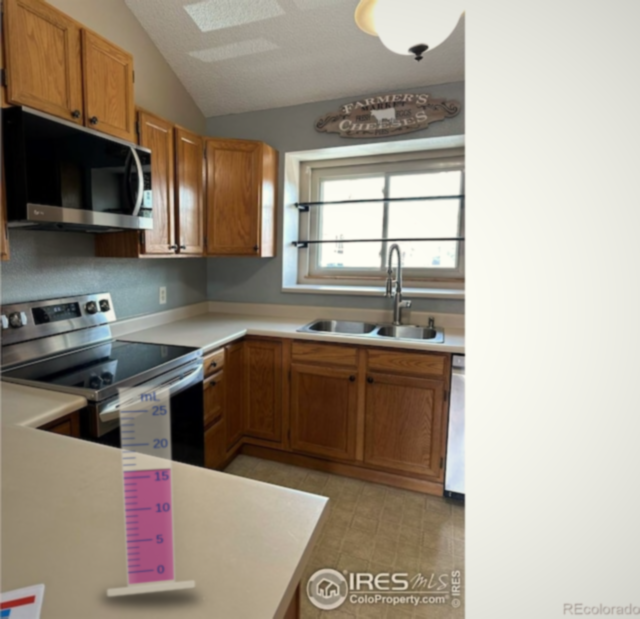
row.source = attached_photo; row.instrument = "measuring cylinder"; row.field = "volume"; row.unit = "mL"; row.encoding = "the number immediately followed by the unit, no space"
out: 16mL
